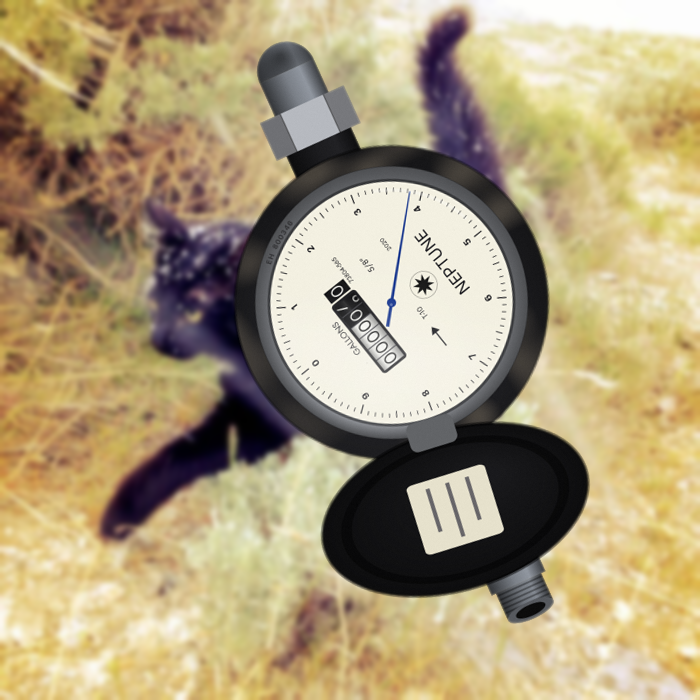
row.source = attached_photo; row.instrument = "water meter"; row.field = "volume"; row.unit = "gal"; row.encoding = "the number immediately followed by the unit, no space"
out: 73.8gal
